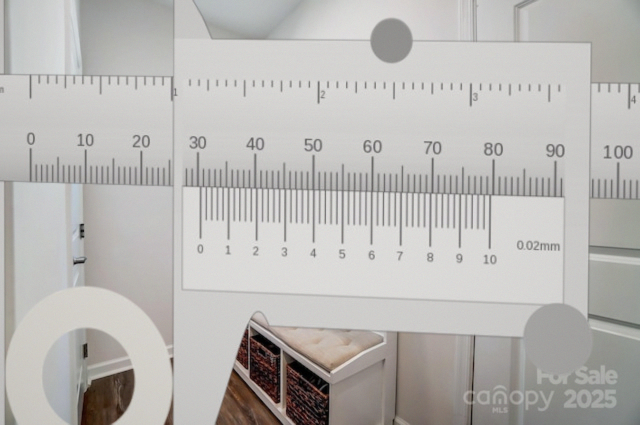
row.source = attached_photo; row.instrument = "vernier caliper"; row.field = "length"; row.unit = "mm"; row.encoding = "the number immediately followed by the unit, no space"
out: 30.5mm
